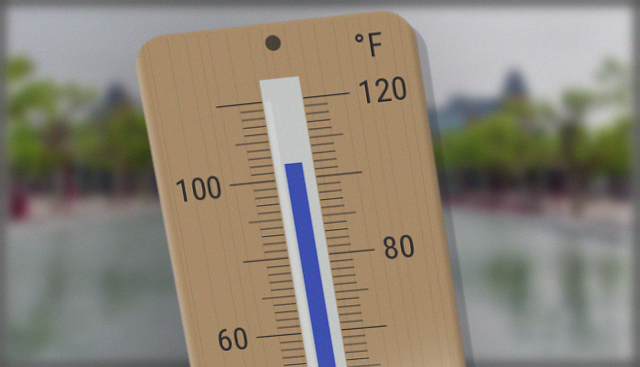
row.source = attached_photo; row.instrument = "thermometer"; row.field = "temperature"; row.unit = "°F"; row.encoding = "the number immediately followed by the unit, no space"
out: 104°F
